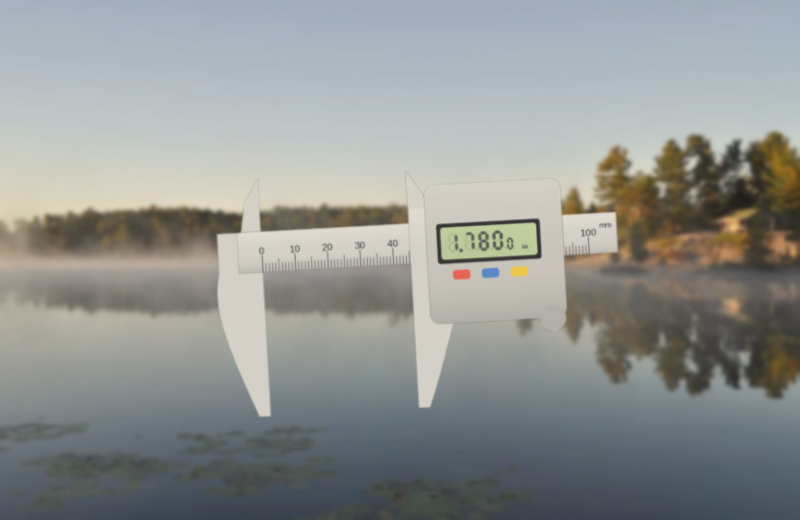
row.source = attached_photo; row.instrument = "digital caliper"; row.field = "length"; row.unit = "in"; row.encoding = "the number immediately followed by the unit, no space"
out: 1.7800in
